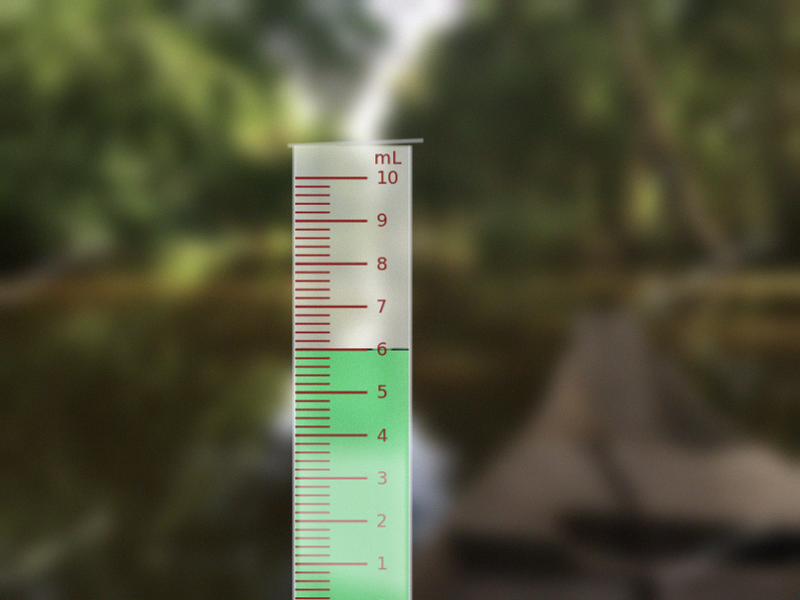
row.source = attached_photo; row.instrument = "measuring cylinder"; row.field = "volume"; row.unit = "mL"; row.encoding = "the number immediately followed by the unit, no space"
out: 6mL
